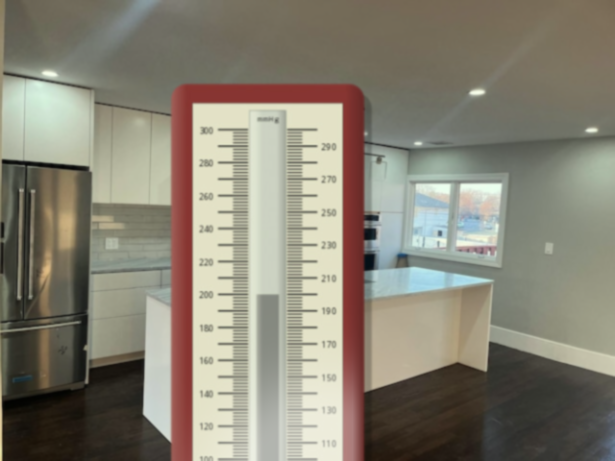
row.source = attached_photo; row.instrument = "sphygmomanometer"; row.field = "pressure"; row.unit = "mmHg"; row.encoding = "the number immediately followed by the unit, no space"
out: 200mmHg
